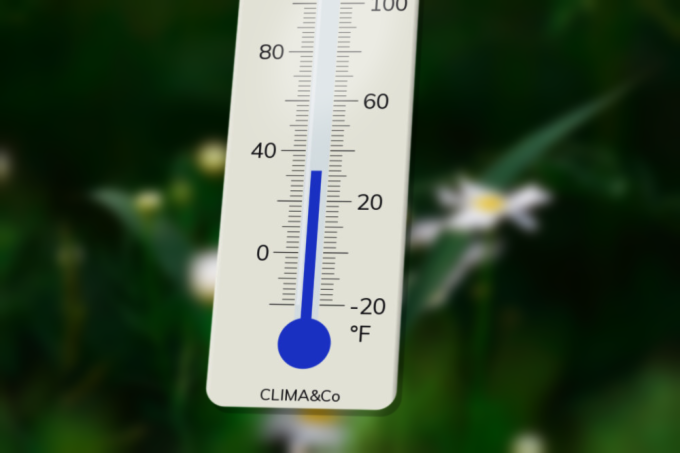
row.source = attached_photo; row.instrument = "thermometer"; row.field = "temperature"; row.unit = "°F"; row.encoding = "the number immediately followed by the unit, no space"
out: 32°F
